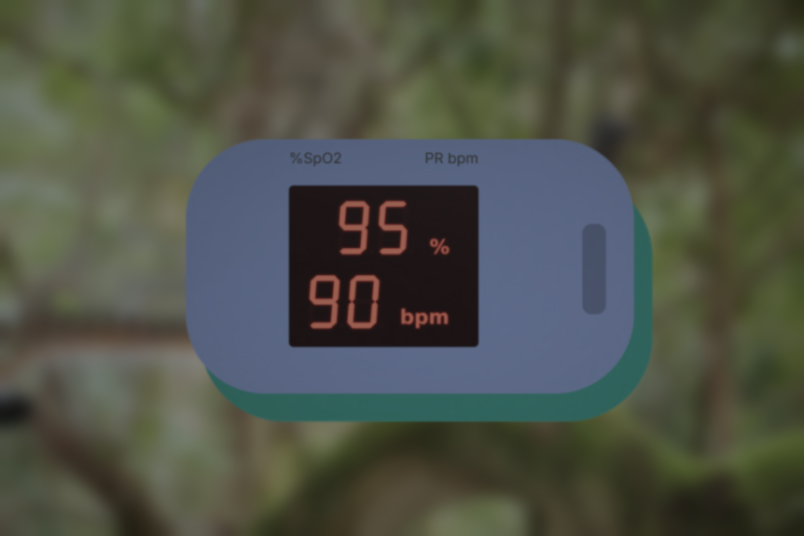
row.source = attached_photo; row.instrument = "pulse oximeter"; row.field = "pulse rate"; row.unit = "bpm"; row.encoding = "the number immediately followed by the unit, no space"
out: 90bpm
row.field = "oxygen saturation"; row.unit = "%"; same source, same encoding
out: 95%
